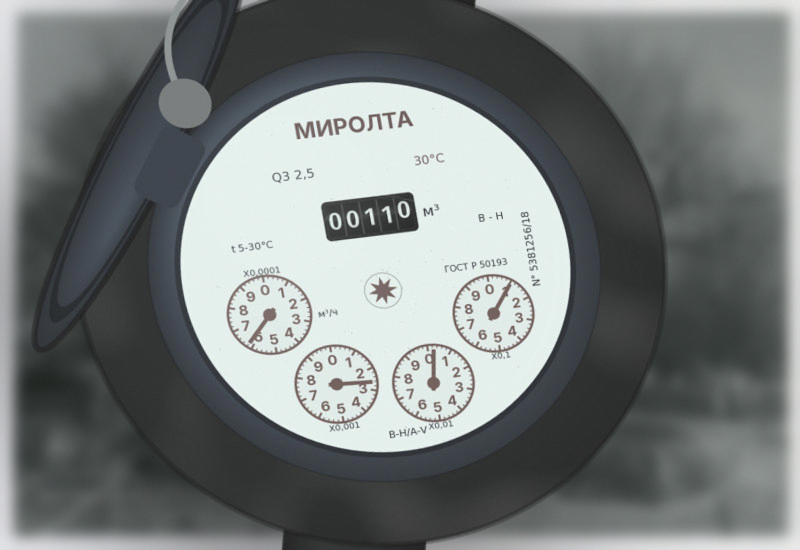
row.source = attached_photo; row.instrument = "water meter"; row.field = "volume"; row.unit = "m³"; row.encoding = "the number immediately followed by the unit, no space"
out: 110.1026m³
